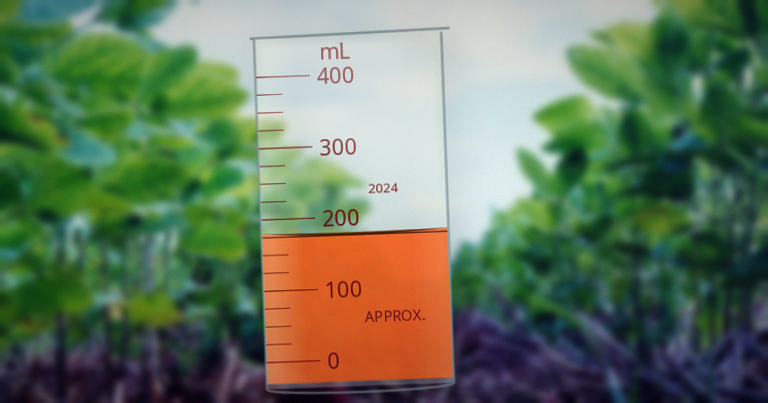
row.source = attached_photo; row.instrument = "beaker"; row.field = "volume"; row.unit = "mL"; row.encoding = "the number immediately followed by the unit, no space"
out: 175mL
